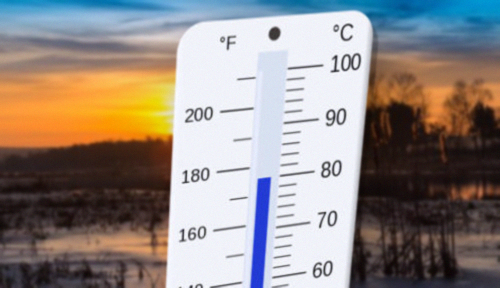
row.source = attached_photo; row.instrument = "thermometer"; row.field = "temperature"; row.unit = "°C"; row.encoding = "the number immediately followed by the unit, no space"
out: 80°C
